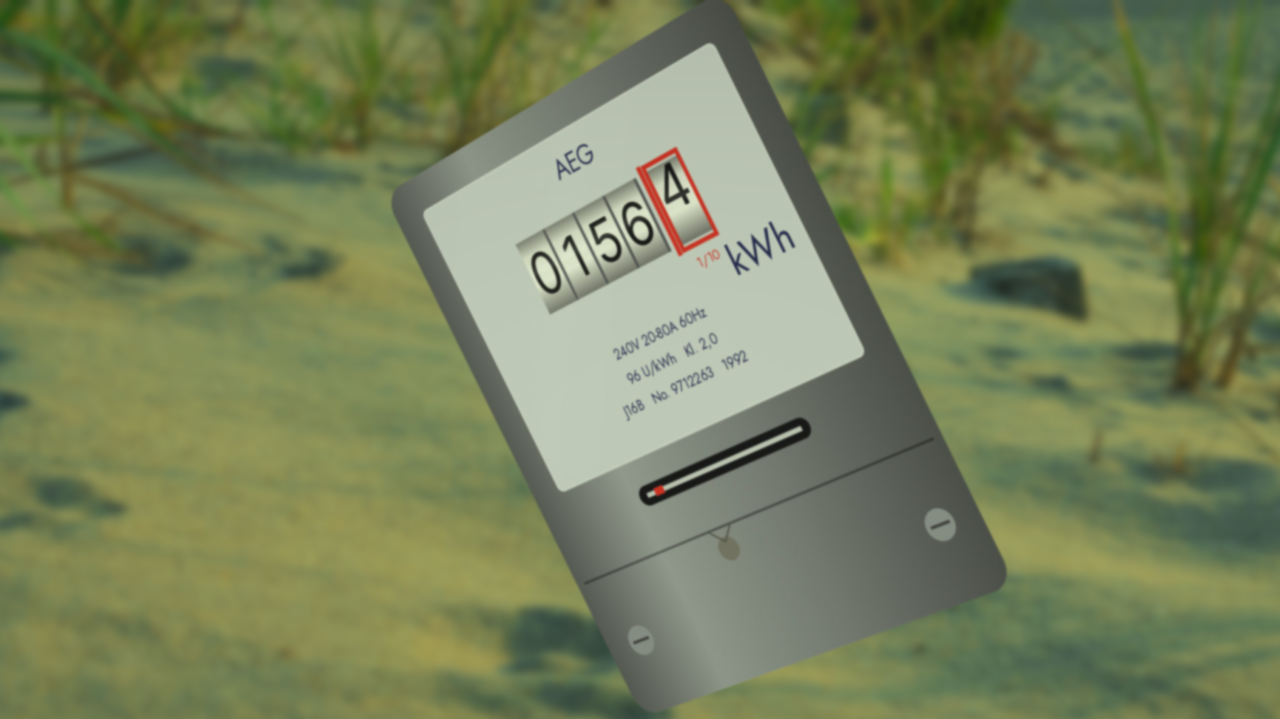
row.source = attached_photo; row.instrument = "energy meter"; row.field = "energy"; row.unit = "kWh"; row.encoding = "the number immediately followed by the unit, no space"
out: 156.4kWh
